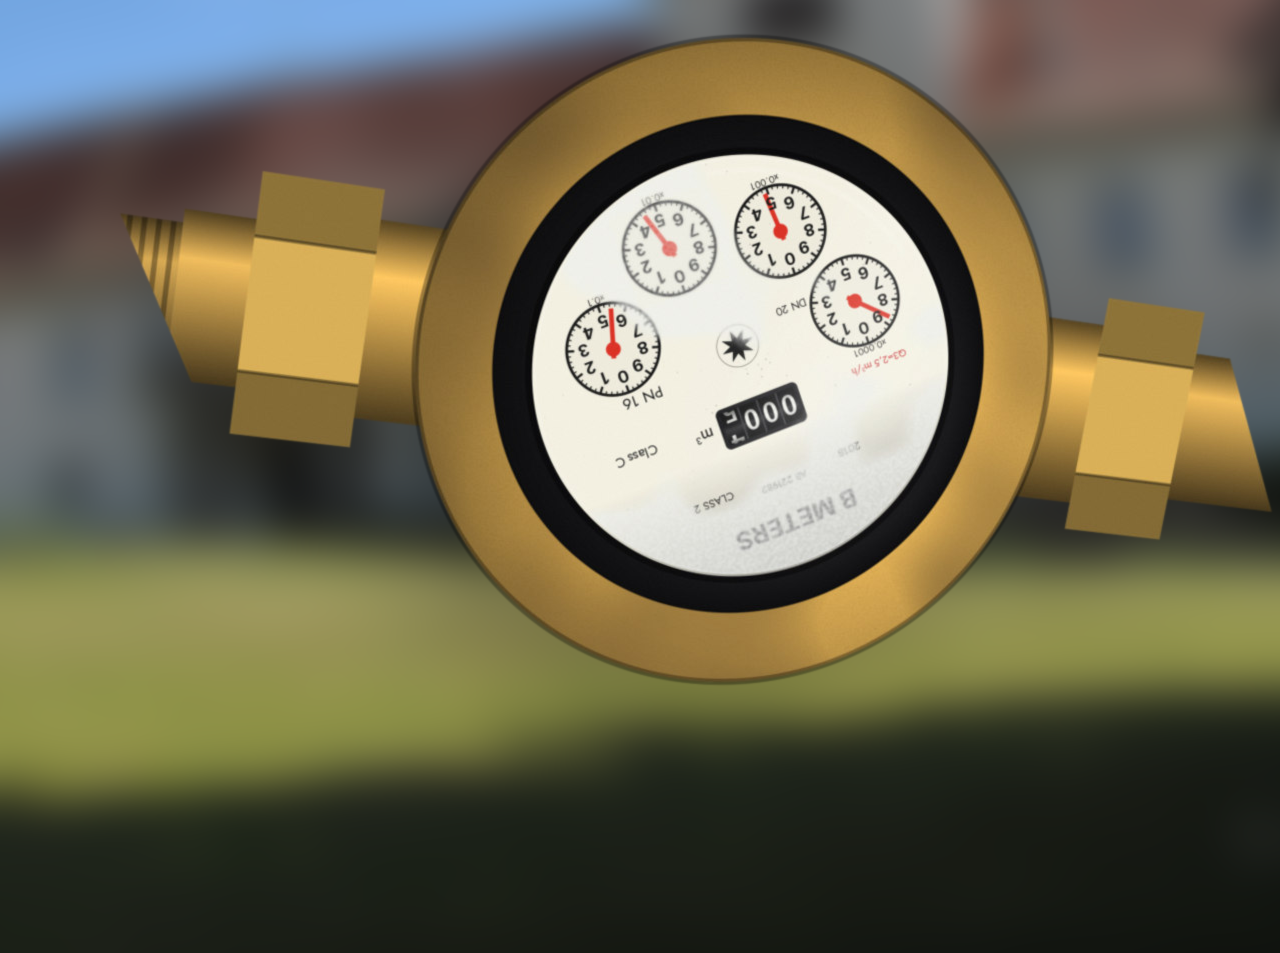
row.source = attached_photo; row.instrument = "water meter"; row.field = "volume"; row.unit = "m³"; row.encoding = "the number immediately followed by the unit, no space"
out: 4.5448m³
